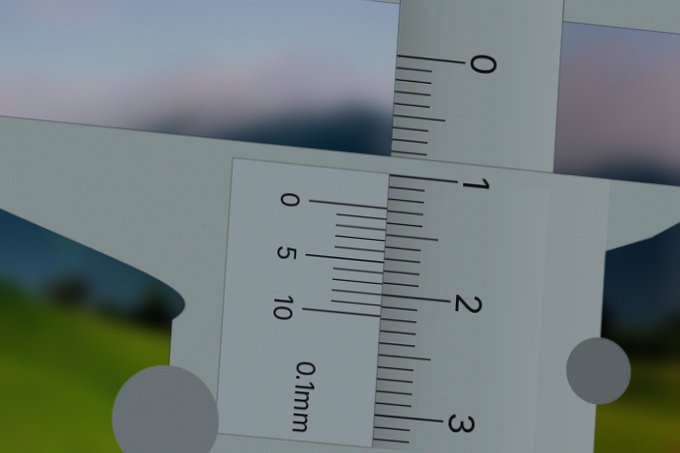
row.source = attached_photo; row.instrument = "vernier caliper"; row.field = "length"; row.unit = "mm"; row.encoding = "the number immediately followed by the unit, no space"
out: 12.8mm
